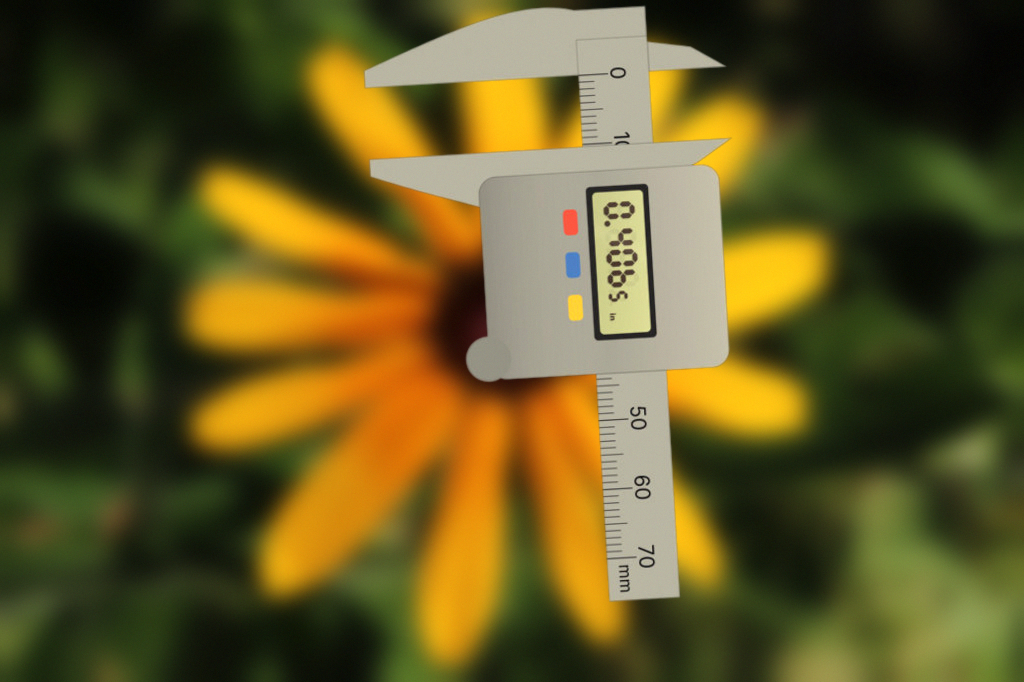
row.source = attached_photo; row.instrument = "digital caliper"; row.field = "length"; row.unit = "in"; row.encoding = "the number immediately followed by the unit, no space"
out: 0.4065in
